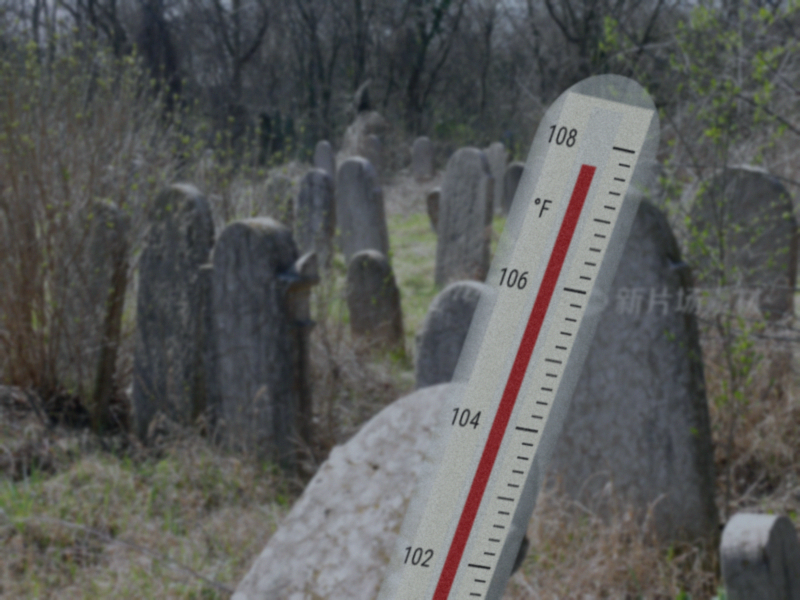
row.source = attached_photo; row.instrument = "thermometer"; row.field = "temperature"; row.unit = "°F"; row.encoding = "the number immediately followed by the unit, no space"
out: 107.7°F
